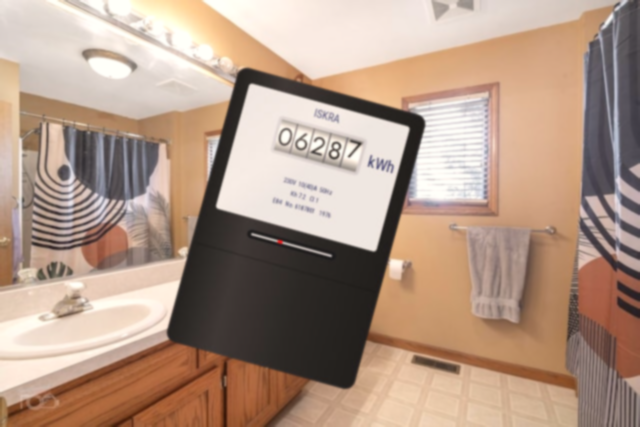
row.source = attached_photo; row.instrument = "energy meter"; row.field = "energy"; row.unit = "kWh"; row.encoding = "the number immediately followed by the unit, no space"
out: 6287kWh
